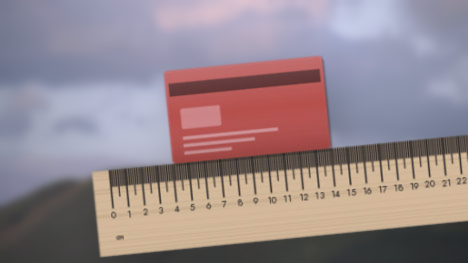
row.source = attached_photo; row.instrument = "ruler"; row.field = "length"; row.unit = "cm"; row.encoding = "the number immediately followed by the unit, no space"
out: 10cm
